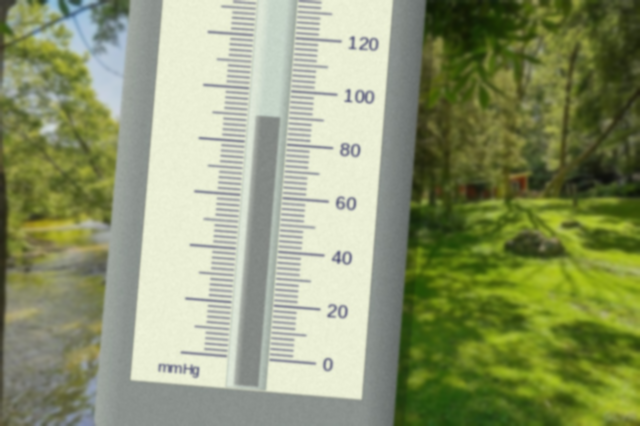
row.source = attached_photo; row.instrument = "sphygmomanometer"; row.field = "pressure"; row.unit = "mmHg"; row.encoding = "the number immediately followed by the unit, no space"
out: 90mmHg
